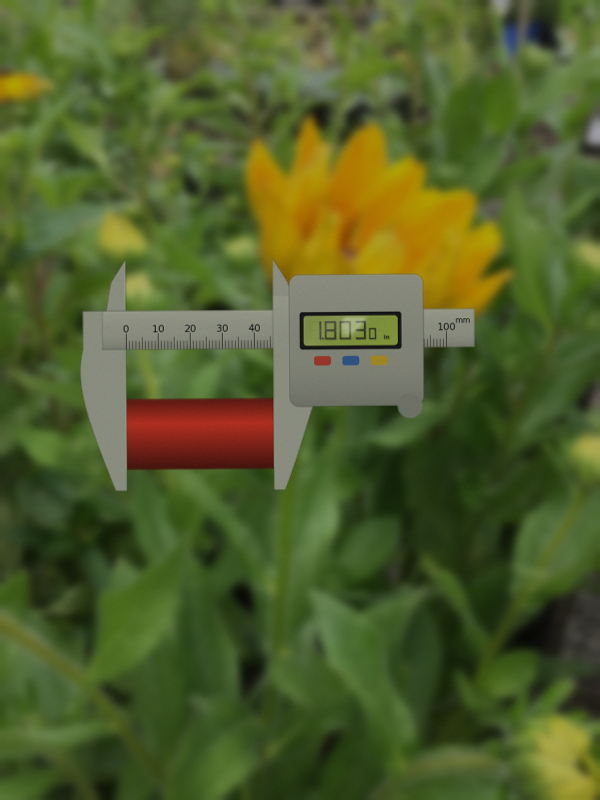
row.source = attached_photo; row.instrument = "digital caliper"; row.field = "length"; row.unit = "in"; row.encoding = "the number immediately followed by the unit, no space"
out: 1.8030in
